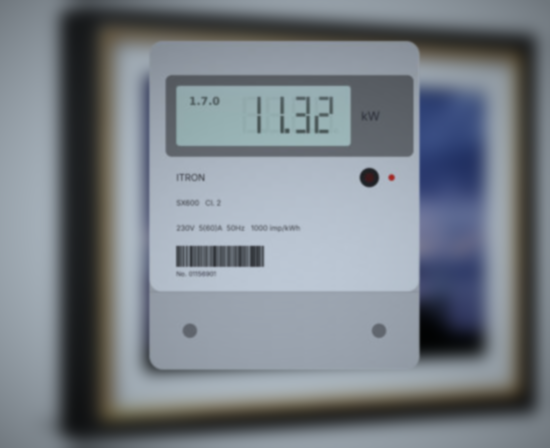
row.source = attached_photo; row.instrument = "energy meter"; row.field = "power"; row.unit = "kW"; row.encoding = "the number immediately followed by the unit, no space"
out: 11.32kW
